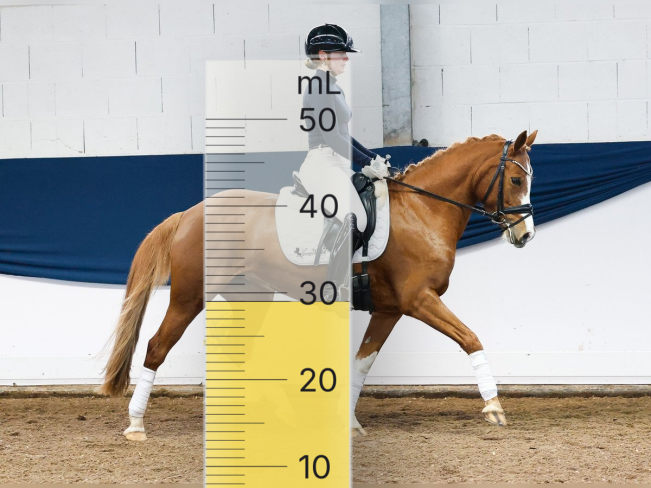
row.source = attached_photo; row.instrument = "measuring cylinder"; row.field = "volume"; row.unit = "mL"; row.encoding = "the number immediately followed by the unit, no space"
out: 29mL
